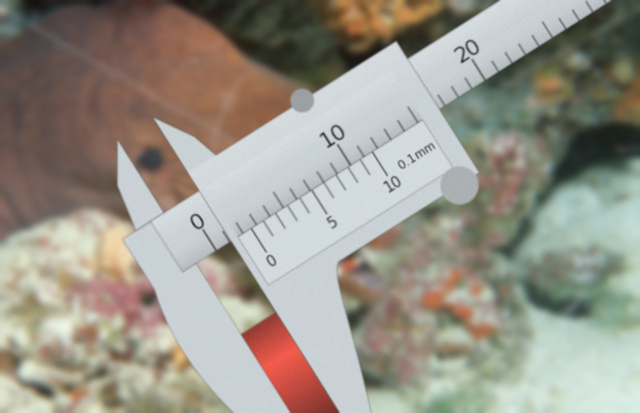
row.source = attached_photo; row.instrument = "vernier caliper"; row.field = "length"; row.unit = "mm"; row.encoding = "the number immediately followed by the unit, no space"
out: 2.6mm
